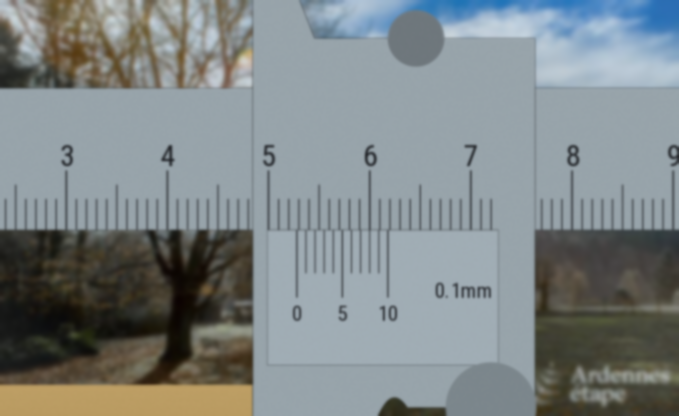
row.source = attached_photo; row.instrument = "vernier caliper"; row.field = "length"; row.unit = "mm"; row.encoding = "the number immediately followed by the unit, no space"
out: 52.8mm
